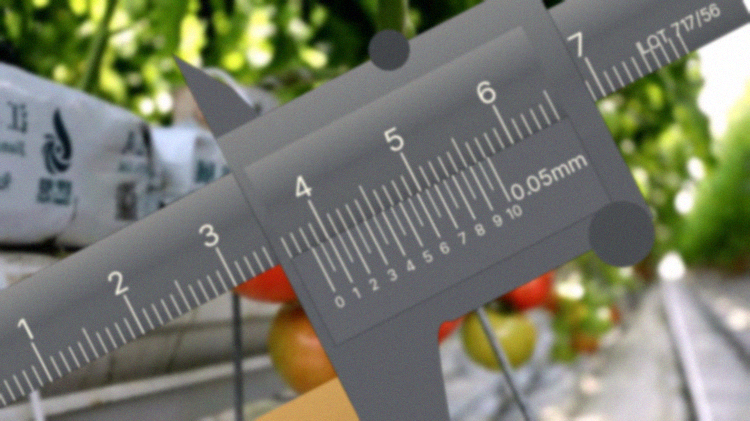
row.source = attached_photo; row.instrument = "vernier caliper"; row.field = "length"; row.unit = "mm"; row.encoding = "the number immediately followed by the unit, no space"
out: 38.2mm
